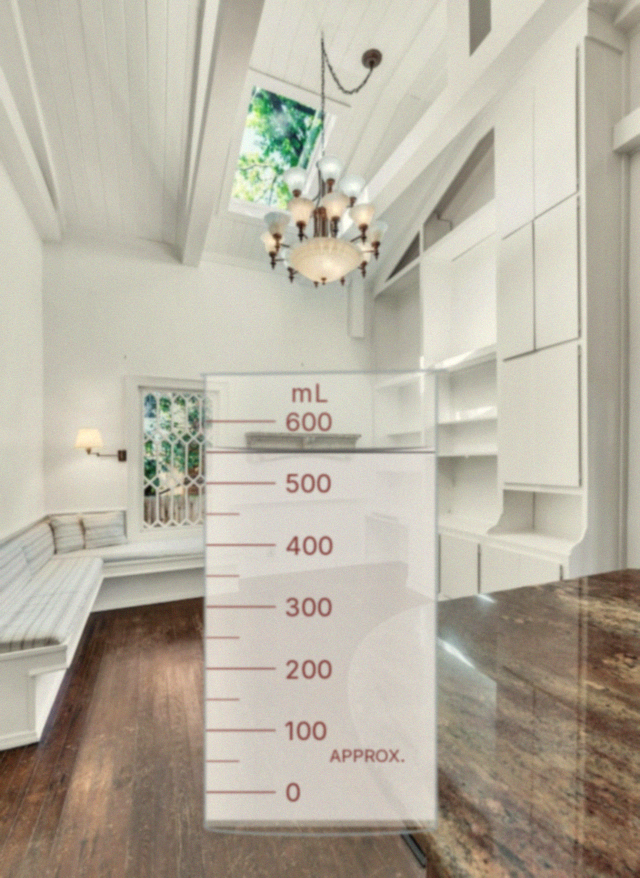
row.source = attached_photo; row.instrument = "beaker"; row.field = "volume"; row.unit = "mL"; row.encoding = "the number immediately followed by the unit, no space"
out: 550mL
